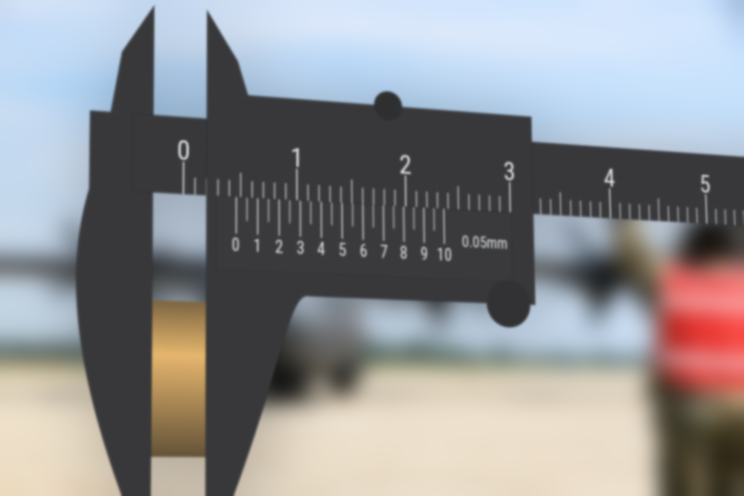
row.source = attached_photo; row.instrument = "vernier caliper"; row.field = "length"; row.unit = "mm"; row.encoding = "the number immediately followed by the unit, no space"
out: 4.6mm
